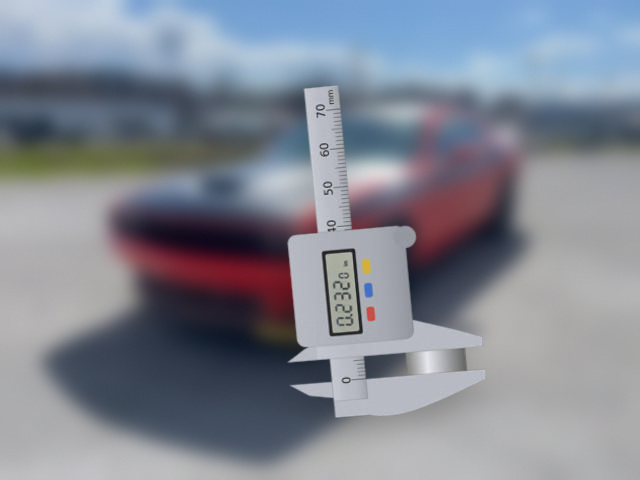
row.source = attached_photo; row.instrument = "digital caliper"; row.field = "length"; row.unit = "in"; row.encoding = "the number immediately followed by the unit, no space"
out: 0.2320in
